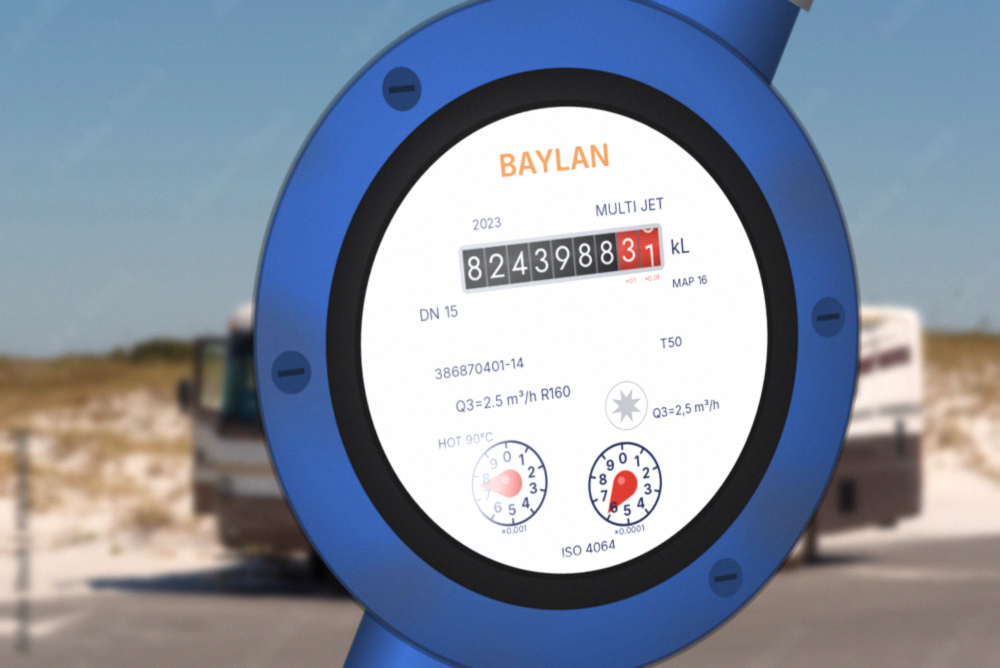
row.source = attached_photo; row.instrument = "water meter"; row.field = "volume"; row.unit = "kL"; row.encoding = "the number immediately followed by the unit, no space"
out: 8243988.3076kL
